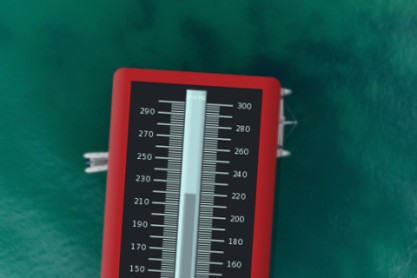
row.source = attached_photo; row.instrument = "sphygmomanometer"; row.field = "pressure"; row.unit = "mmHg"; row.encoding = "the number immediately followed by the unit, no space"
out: 220mmHg
